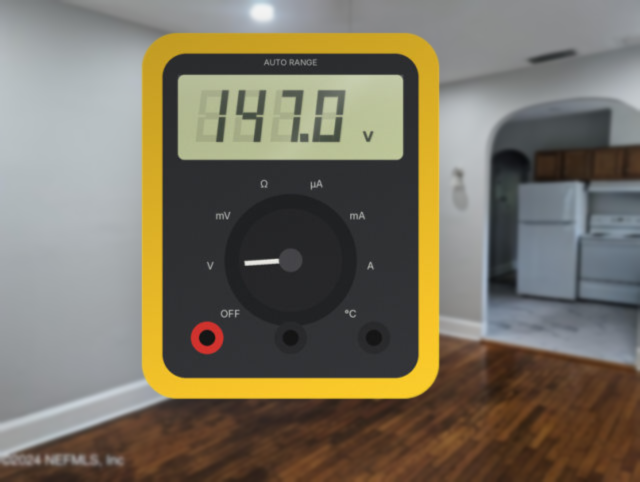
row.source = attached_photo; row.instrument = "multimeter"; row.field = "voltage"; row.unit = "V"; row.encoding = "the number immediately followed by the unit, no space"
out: 147.0V
